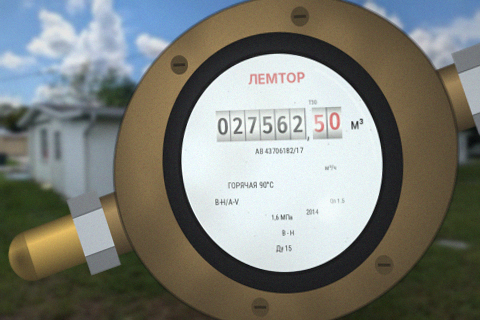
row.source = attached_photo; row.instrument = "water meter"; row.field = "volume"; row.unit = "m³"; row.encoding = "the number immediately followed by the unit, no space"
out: 27562.50m³
